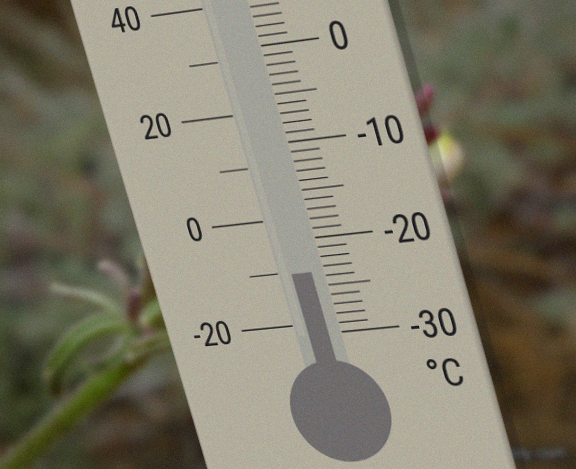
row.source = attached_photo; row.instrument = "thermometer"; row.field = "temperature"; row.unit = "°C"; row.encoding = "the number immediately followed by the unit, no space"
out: -23.5°C
